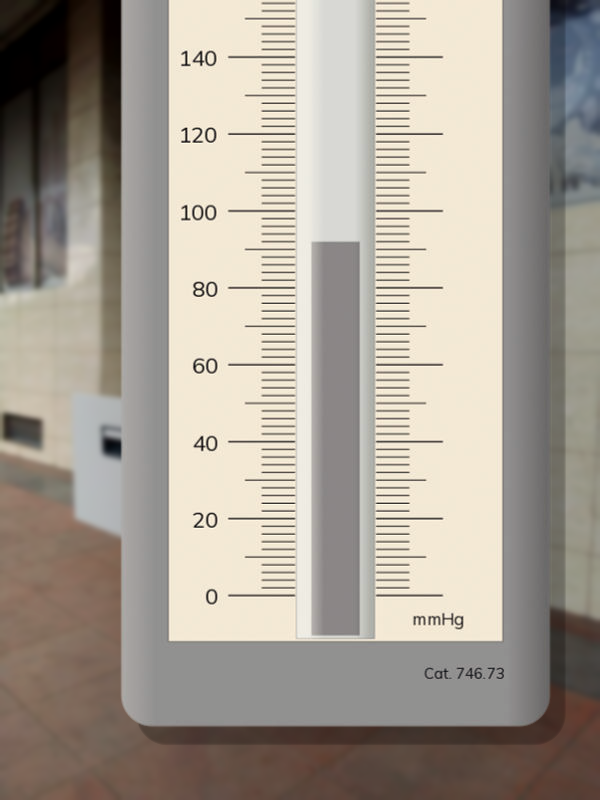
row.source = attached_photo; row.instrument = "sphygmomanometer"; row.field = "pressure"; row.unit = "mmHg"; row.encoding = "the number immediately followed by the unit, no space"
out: 92mmHg
